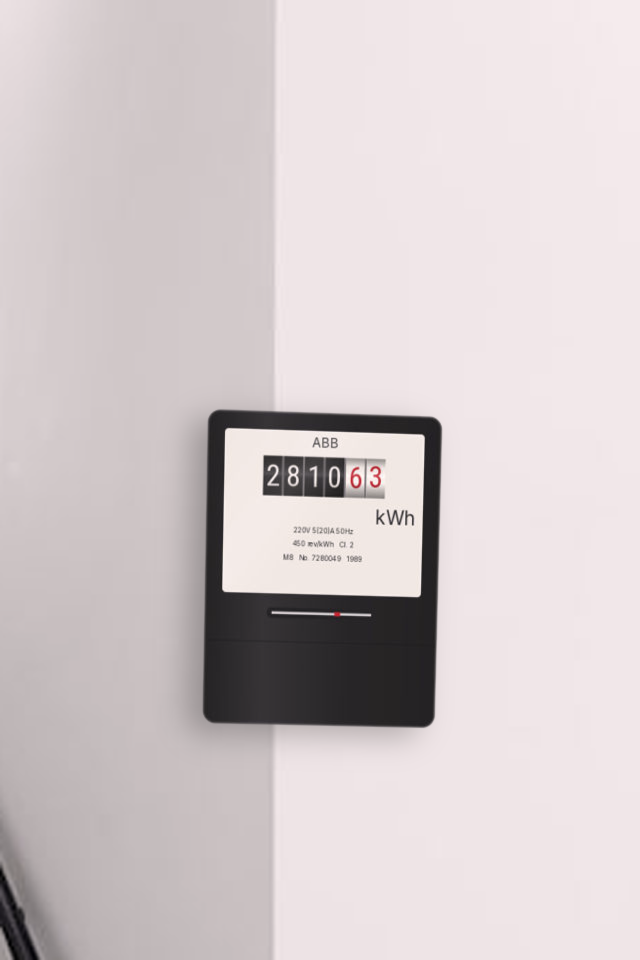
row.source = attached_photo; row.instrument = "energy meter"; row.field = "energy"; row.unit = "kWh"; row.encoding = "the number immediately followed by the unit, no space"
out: 2810.63kWh
